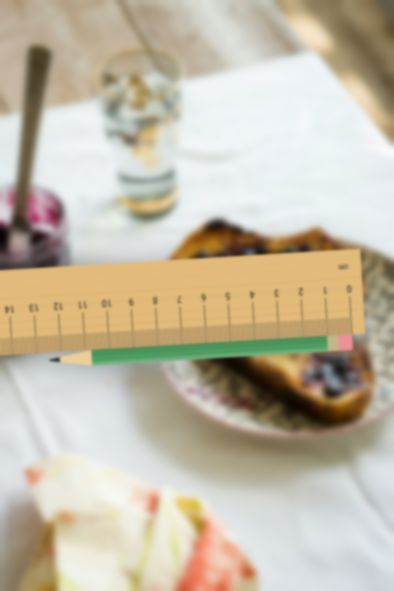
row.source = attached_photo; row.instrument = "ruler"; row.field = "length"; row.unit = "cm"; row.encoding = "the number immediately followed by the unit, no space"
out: 12.5cm
